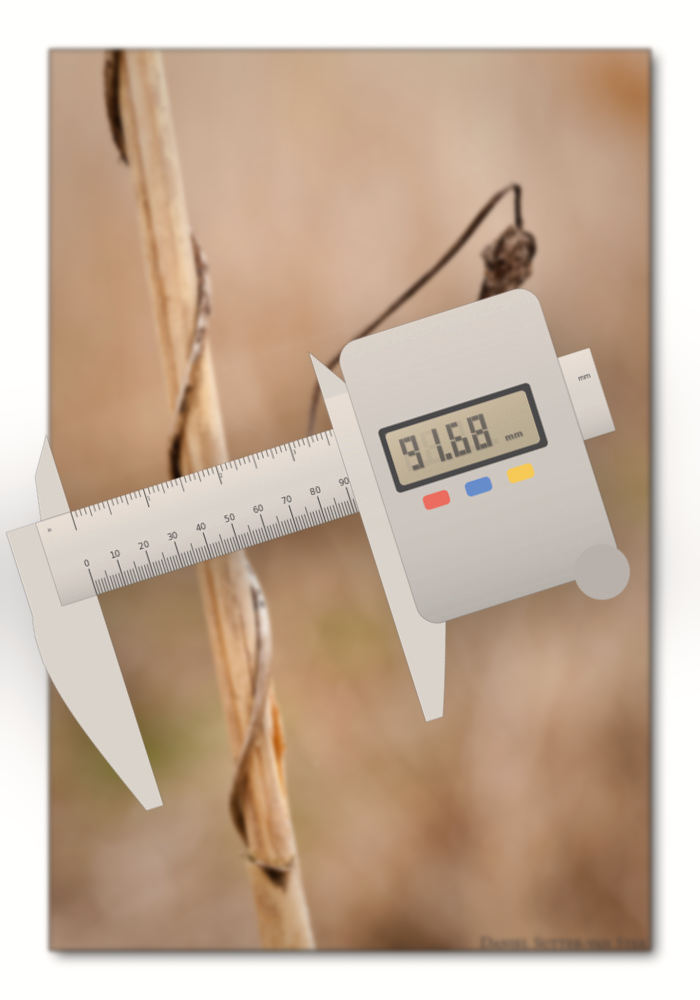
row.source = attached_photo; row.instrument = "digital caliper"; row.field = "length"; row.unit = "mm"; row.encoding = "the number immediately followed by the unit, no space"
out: 91.68mm
